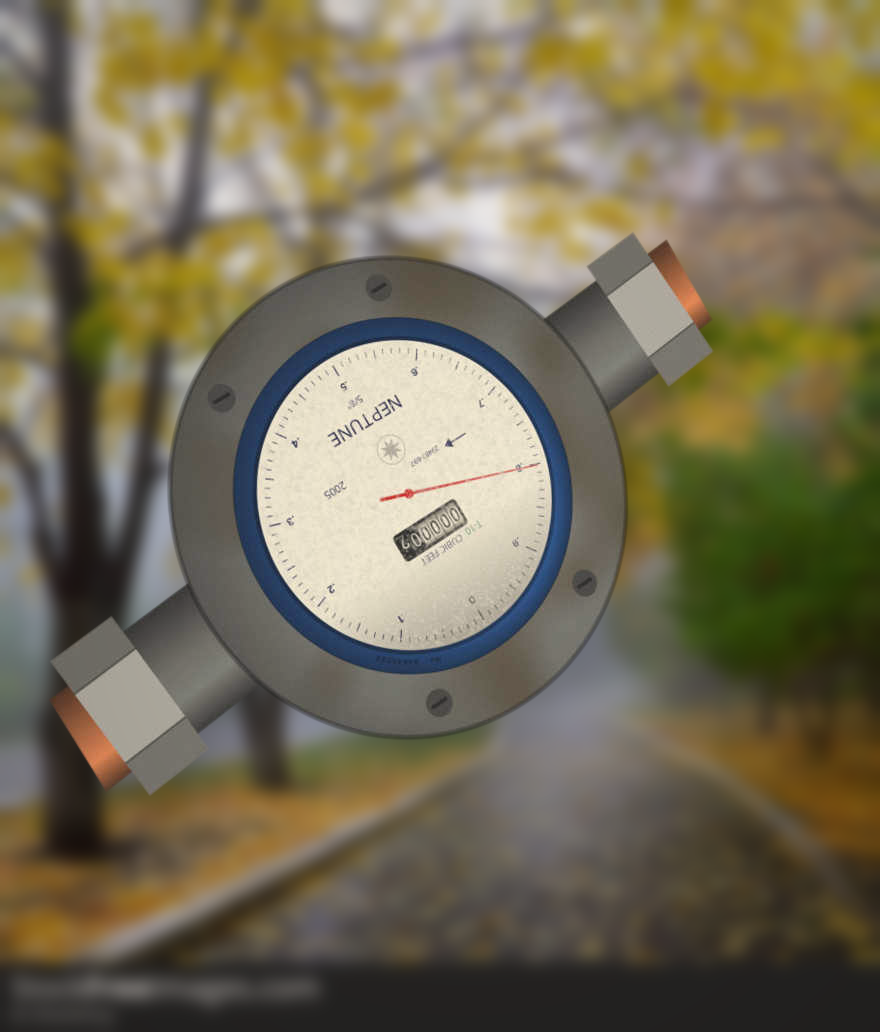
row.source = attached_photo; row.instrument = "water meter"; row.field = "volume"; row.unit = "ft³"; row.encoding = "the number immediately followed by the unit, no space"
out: 1.80ft³
